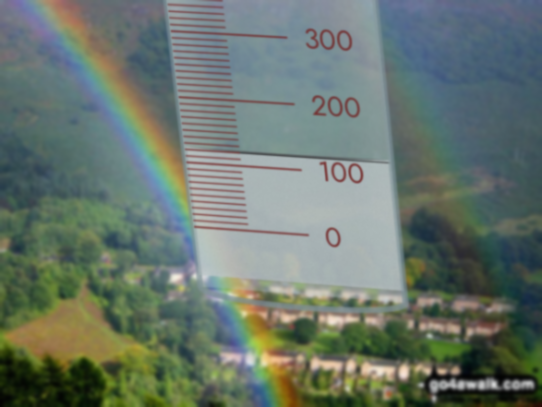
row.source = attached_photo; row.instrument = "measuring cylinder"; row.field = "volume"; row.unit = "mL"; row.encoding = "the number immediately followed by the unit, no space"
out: 120mL
